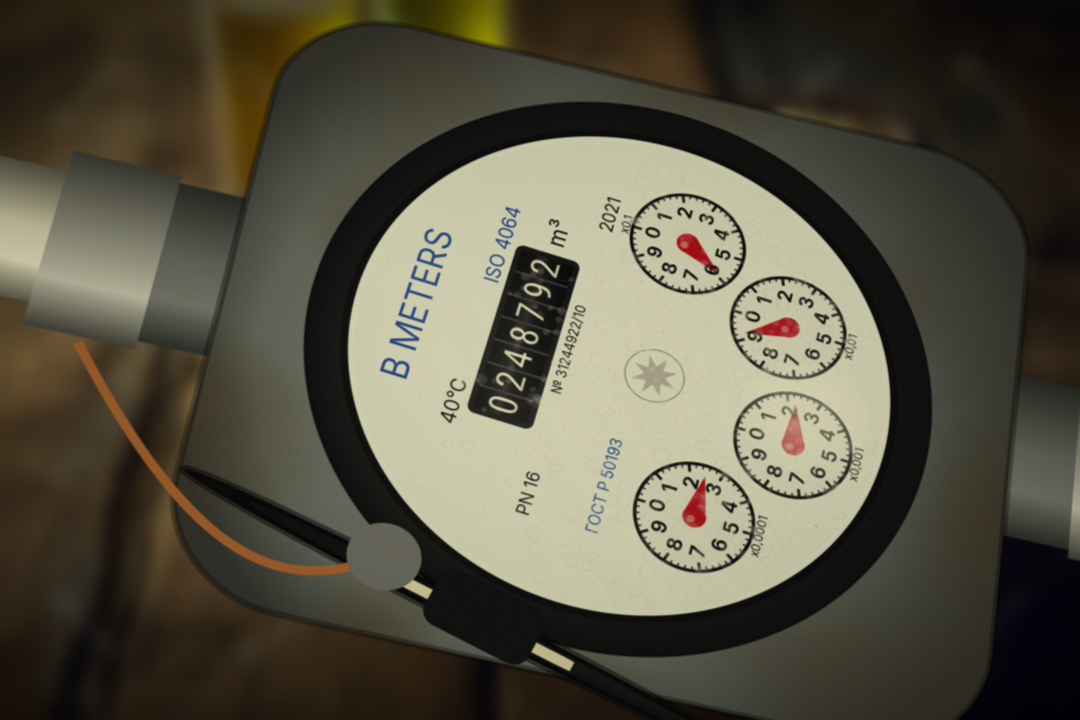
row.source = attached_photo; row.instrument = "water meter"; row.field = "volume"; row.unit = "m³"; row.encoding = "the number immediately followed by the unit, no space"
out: 248792.5922m³
